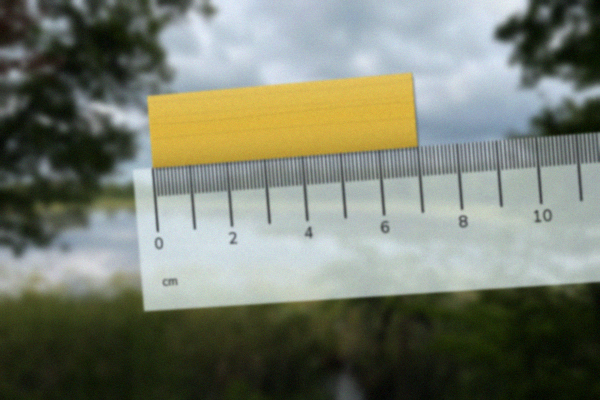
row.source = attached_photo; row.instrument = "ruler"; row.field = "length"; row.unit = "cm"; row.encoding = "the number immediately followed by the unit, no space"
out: 7cm
